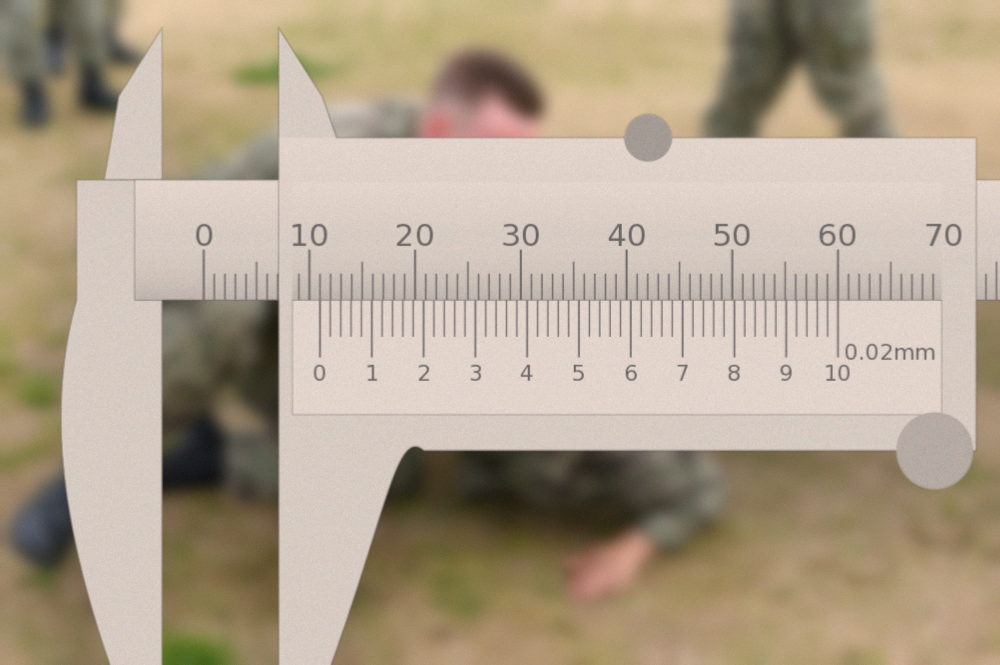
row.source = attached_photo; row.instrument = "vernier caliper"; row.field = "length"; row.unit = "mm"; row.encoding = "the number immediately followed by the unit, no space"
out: 11.0mm
